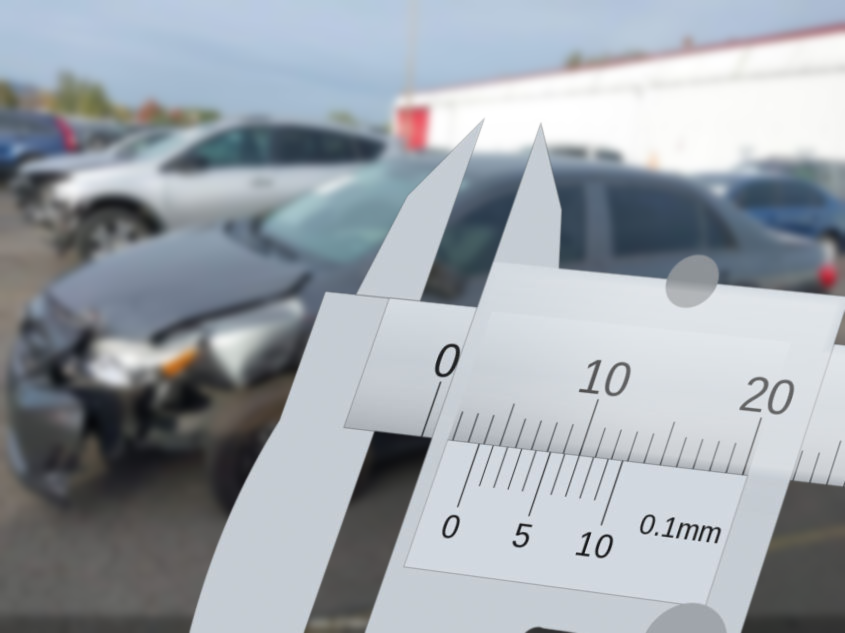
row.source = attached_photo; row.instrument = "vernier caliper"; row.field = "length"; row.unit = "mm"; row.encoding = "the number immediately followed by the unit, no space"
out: 3.7mm
